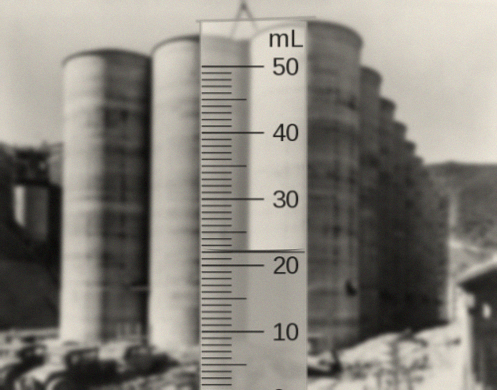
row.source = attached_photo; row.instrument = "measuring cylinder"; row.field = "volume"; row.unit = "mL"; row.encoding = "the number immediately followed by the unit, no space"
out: 22mL
